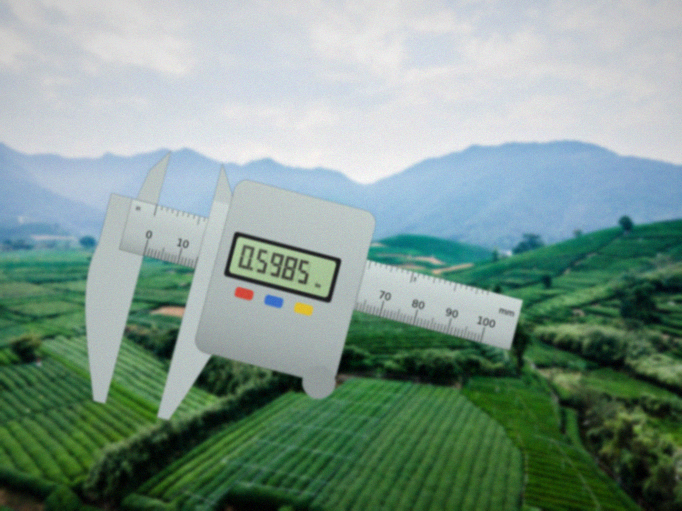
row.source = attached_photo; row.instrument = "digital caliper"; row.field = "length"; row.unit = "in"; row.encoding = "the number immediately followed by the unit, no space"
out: 0.5985in
